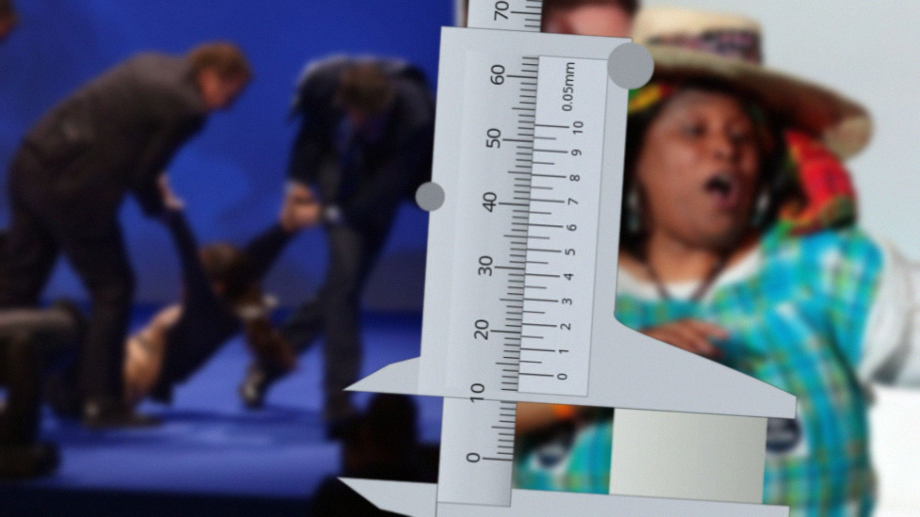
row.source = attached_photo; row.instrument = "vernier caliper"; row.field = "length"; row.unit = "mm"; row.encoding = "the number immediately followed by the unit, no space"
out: 13.6mm
